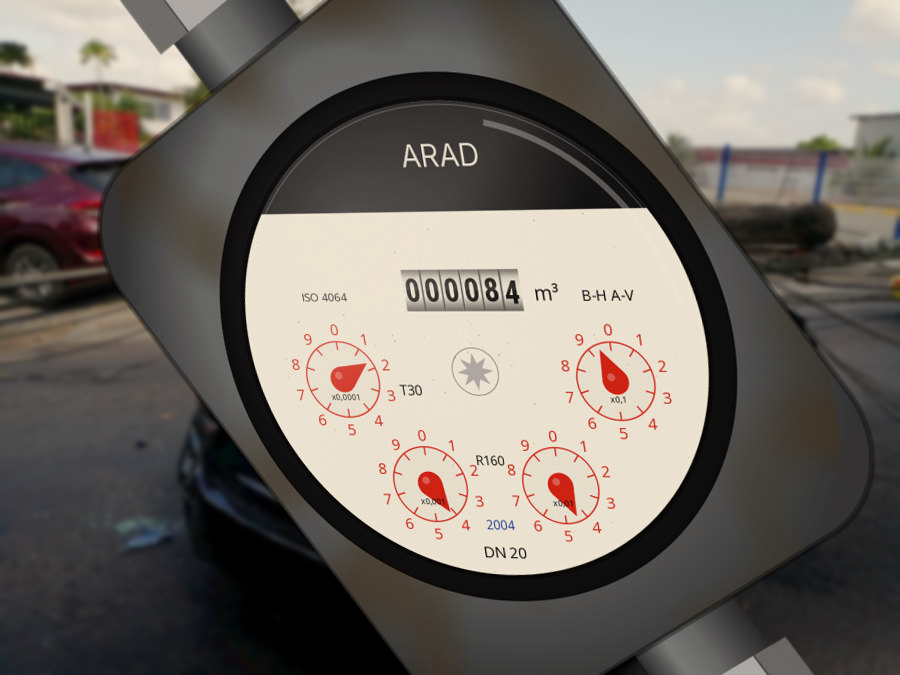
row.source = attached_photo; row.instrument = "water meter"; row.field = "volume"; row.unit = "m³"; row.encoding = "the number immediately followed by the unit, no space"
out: 83.9441m³
